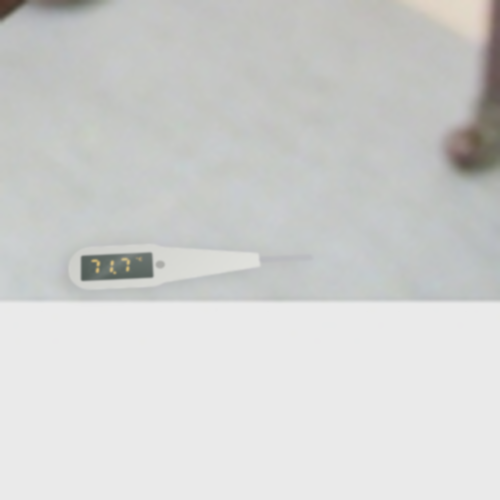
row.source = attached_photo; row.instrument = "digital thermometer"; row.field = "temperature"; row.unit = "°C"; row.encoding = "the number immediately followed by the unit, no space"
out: 71.7°C
